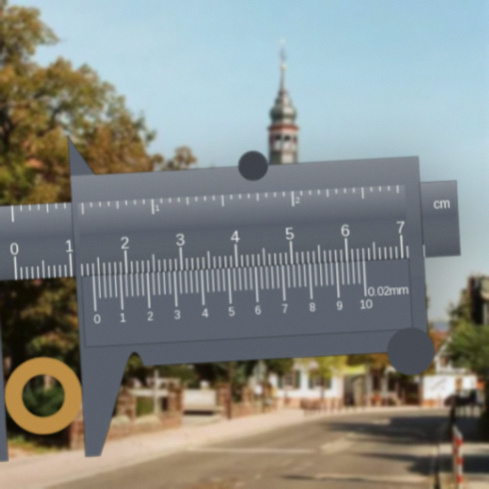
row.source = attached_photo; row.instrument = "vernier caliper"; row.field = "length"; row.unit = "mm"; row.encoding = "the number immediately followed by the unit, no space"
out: 14.0mm
